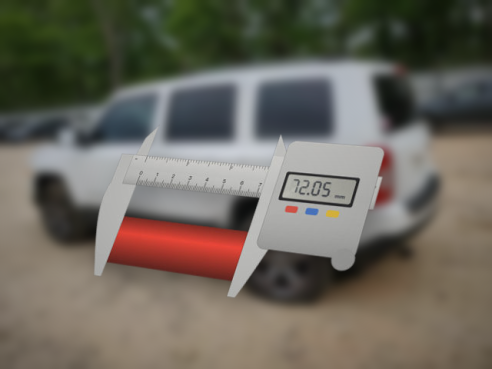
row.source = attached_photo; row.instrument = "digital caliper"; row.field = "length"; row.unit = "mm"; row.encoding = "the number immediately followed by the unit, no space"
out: 72.05mm
